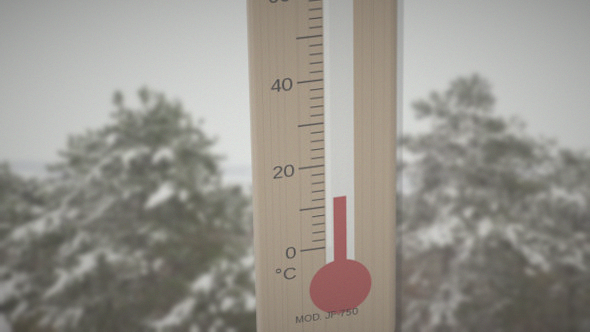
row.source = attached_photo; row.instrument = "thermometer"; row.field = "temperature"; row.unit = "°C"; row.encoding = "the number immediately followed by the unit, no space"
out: 12°C
